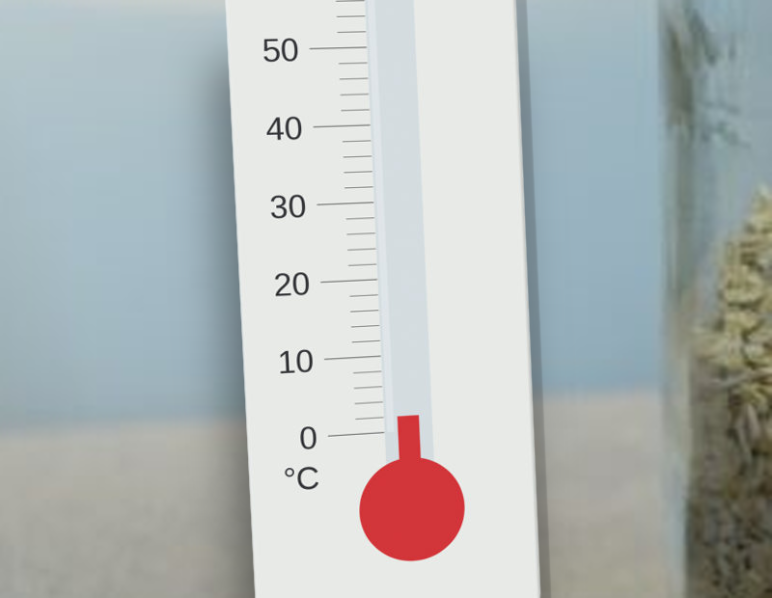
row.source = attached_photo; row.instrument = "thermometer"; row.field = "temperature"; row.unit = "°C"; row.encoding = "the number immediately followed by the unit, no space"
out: 2°C
